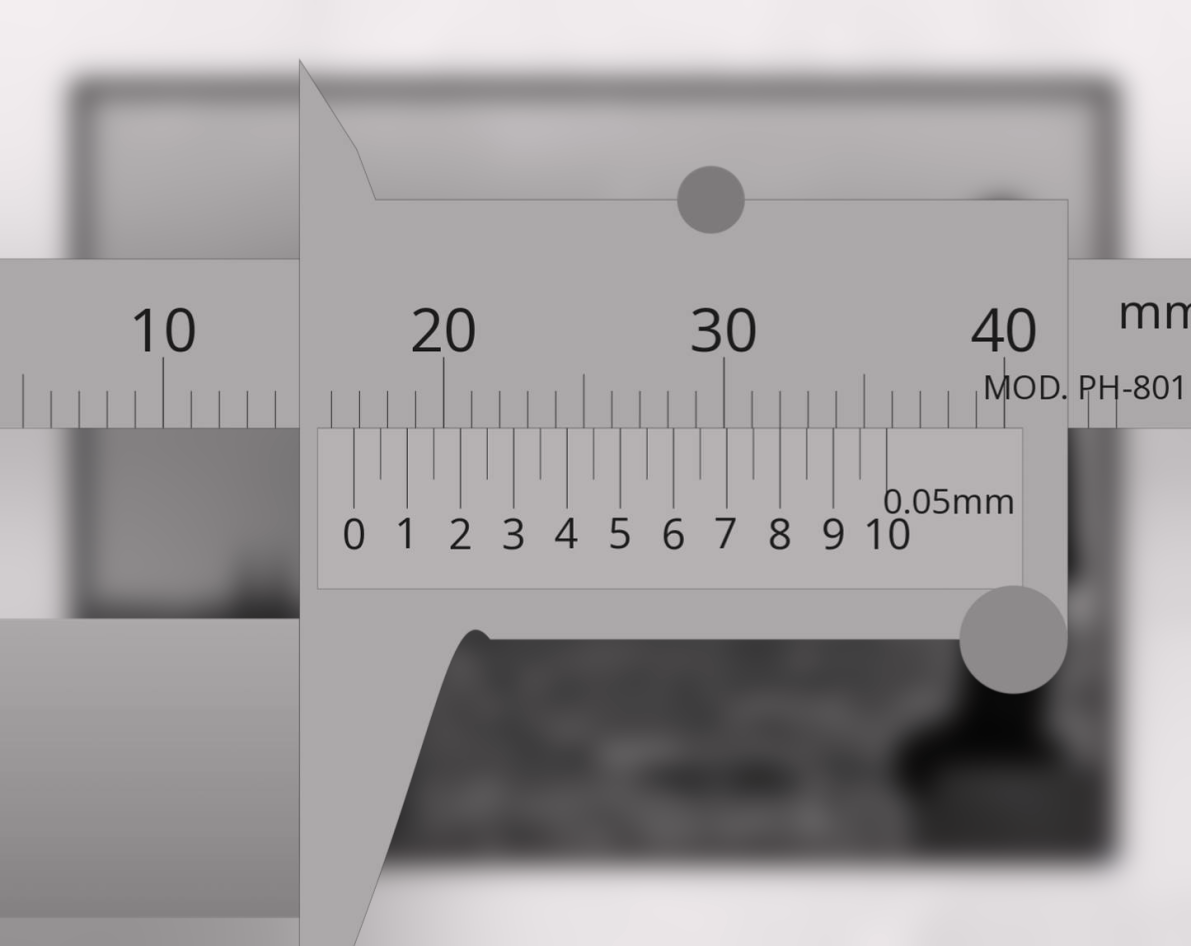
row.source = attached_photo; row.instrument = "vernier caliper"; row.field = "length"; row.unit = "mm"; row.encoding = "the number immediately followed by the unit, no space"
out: 16.80mm
